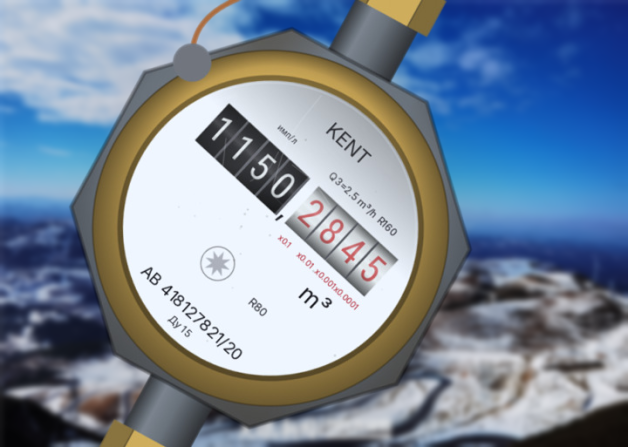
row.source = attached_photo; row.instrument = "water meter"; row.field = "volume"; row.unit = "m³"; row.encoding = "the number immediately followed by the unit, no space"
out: 1150.2845m³
